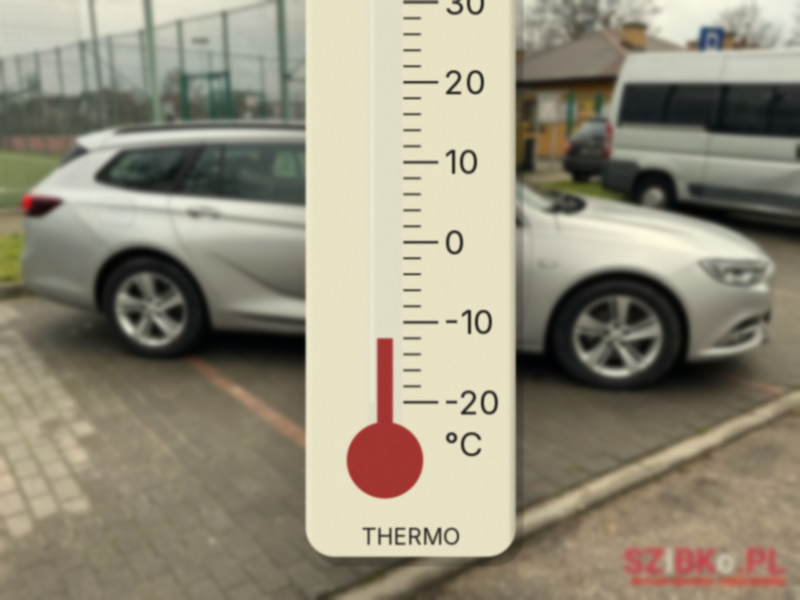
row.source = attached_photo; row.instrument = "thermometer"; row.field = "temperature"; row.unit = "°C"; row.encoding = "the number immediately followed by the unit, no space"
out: -12°C
